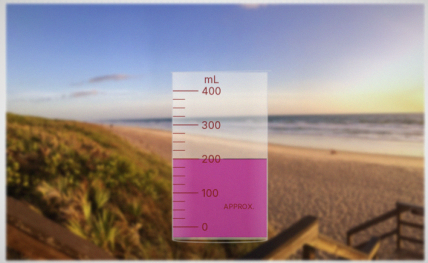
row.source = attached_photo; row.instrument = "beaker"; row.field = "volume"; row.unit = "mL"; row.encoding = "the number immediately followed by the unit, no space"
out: 200mL
